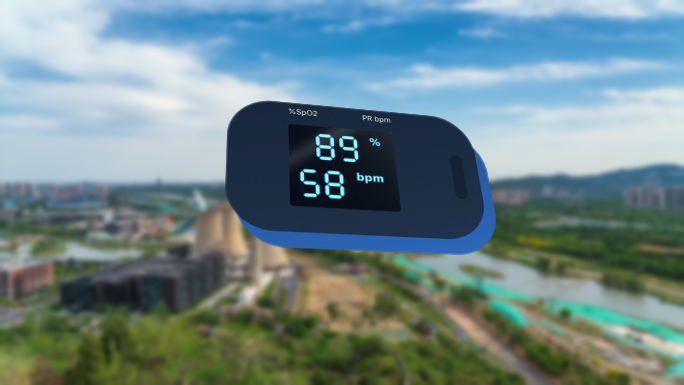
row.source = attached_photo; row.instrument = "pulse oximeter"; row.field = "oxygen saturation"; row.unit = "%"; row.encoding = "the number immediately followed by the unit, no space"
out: 89%
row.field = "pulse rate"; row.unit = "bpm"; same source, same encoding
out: 58bpm
